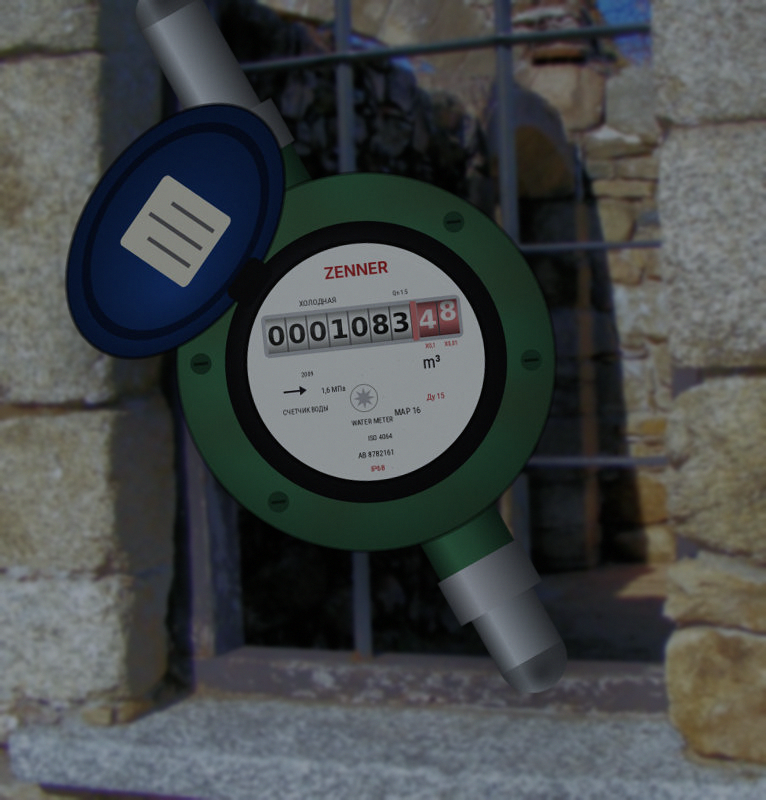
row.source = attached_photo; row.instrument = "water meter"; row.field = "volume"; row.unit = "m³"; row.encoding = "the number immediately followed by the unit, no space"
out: 1083.48m³
